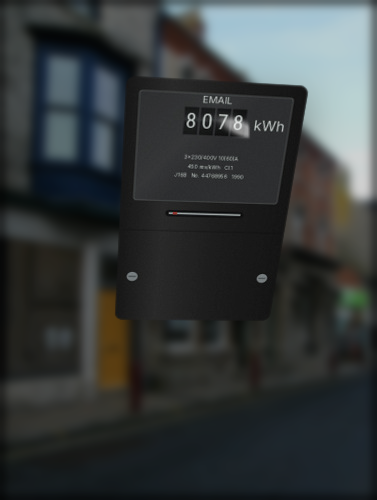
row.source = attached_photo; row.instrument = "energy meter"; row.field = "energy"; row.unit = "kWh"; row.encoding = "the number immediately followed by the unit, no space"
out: 8078kWh
